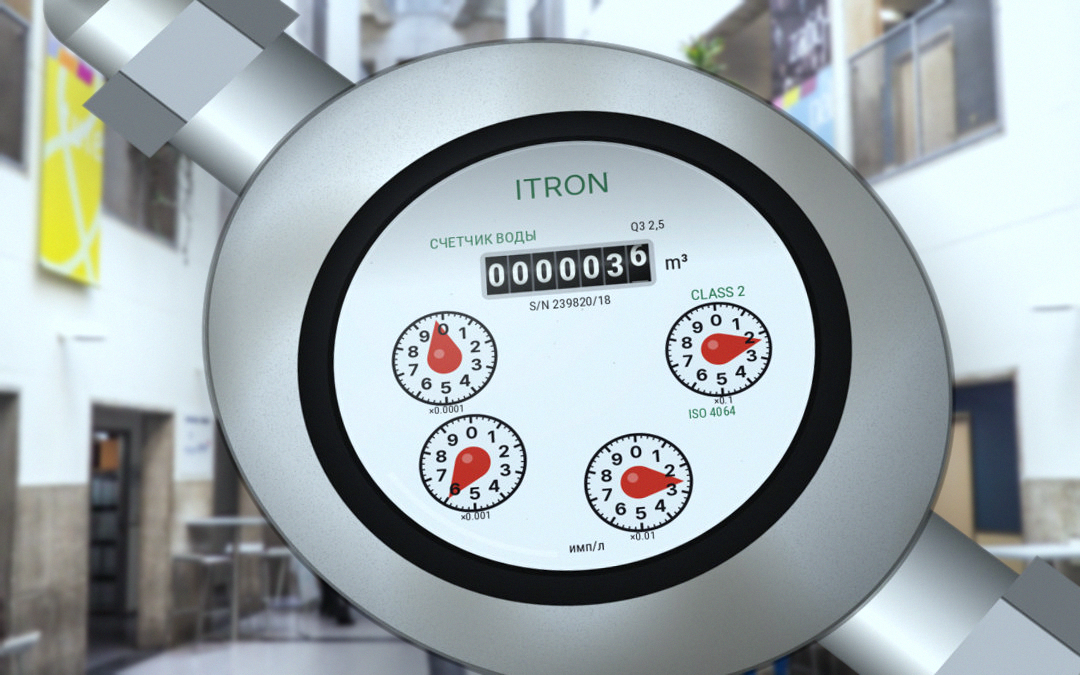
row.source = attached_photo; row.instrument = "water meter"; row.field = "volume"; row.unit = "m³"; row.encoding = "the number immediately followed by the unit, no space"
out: 36.2259m³
